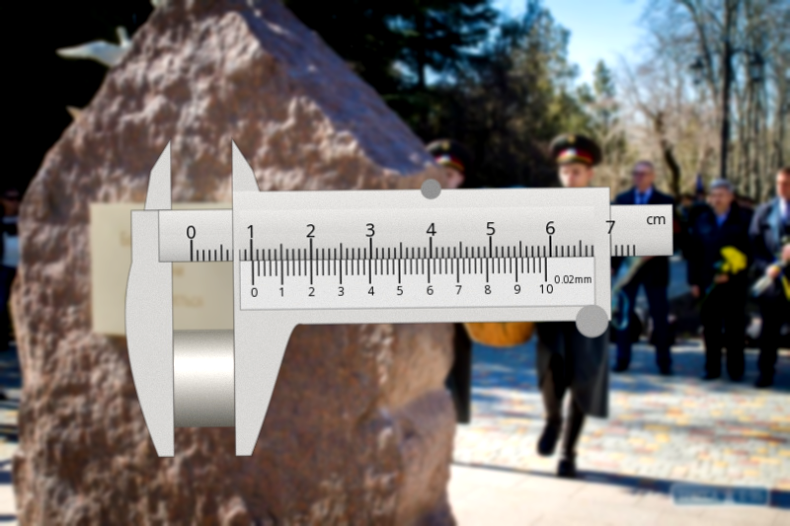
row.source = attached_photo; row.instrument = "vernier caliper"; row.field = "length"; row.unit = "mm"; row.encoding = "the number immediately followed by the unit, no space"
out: 10.2mm
